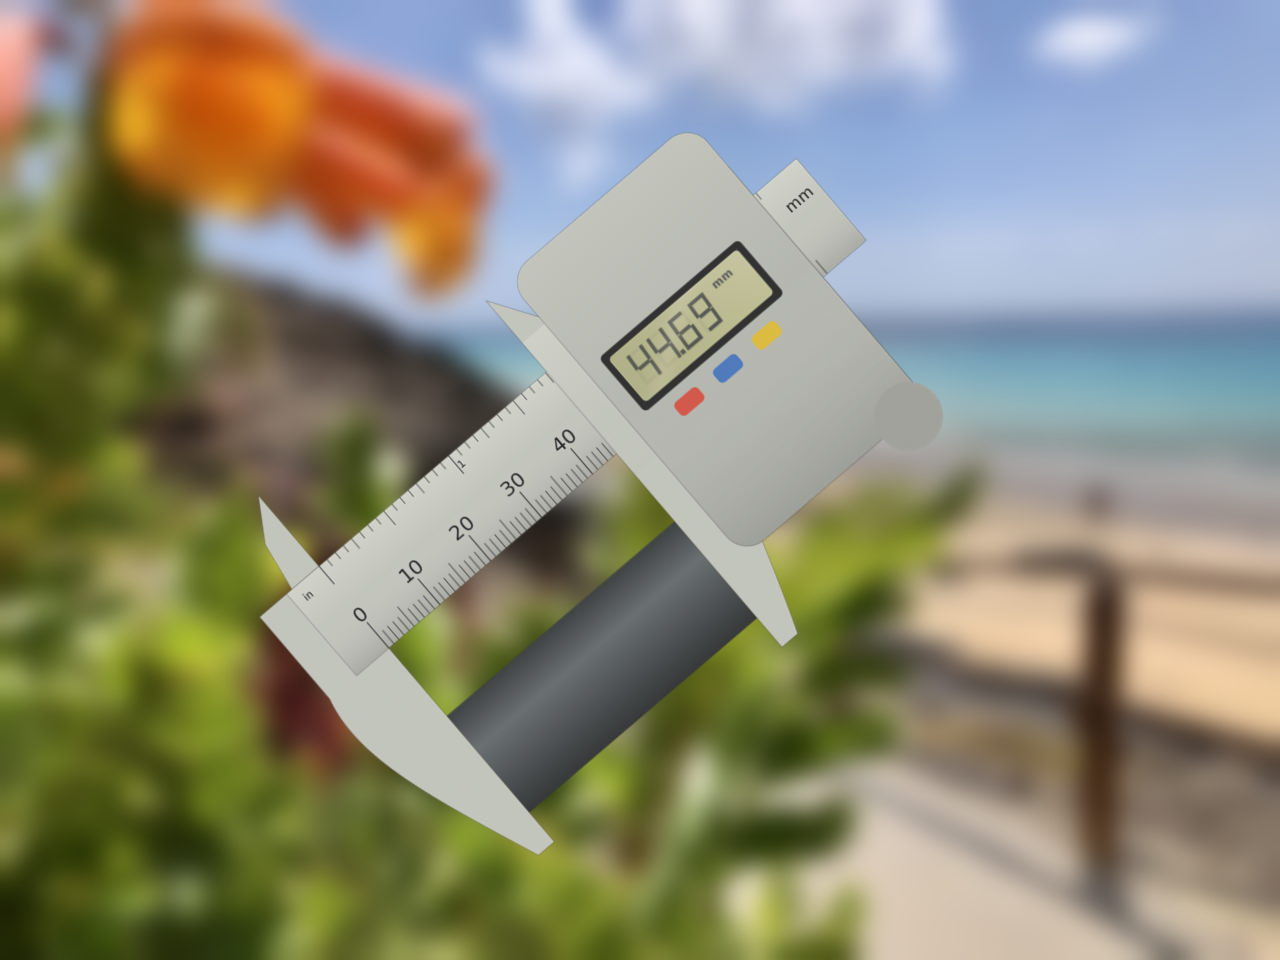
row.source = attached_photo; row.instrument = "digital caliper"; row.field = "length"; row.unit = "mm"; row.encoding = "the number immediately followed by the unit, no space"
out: 44.69mm
